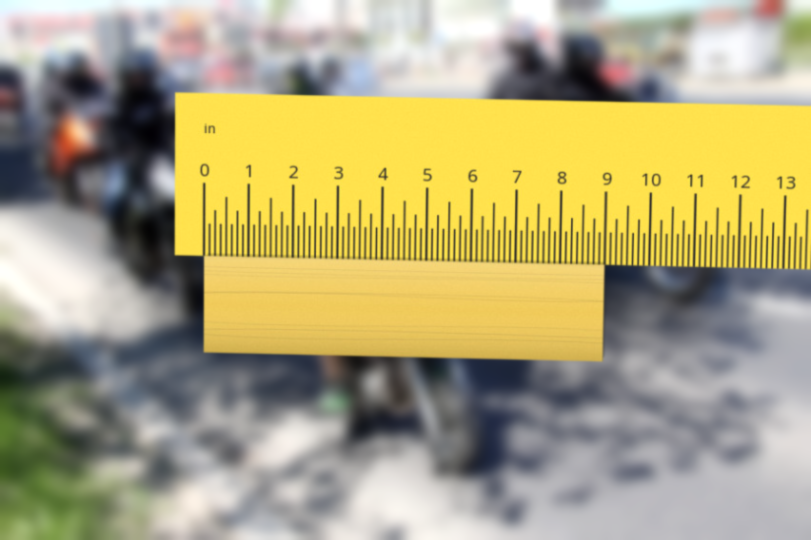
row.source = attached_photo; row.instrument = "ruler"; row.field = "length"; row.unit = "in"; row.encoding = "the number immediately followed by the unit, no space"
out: 9in
